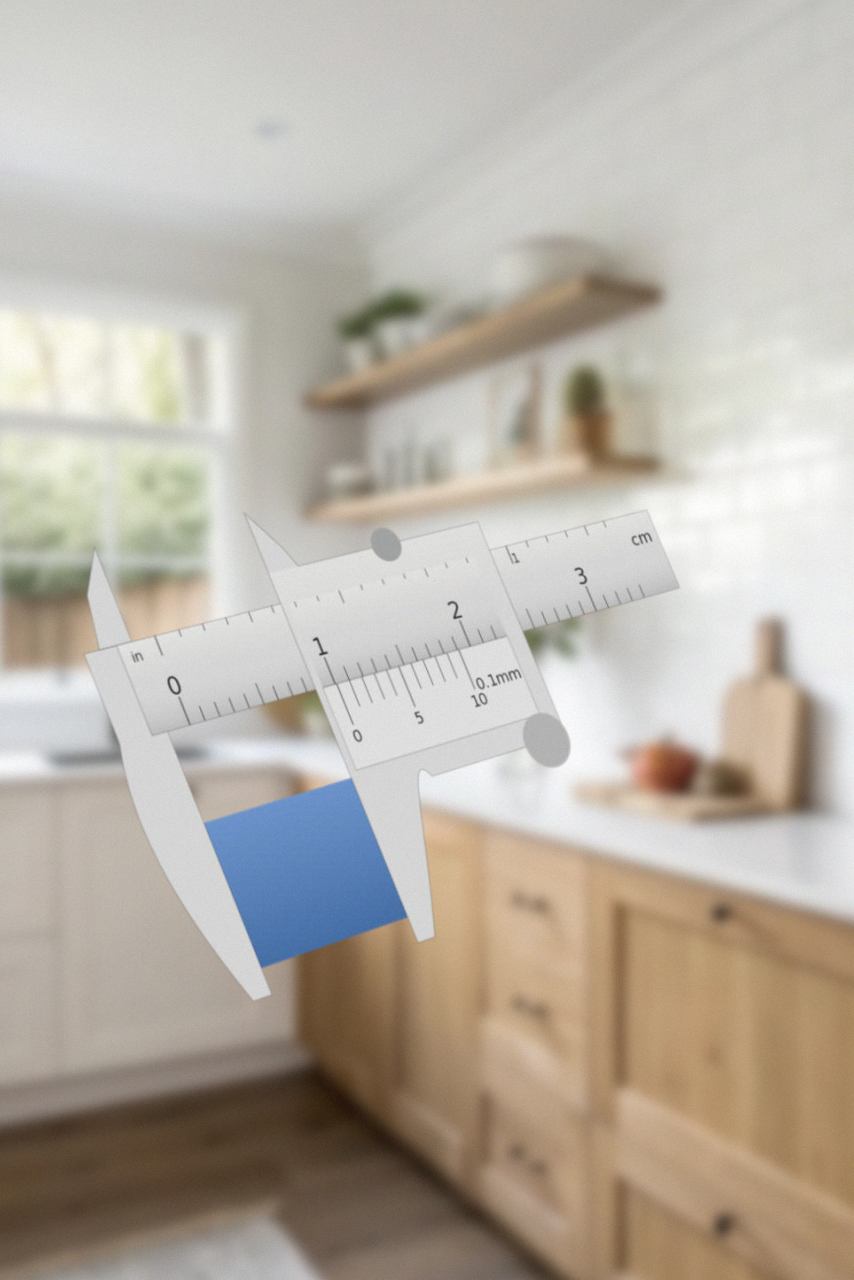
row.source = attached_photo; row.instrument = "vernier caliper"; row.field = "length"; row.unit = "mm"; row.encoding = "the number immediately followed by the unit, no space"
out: 10.1mm
